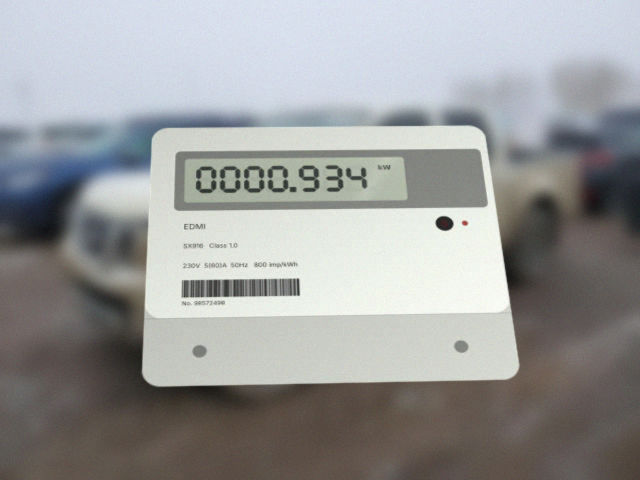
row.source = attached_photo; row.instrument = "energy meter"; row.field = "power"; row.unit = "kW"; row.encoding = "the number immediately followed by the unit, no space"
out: 0.934kW
